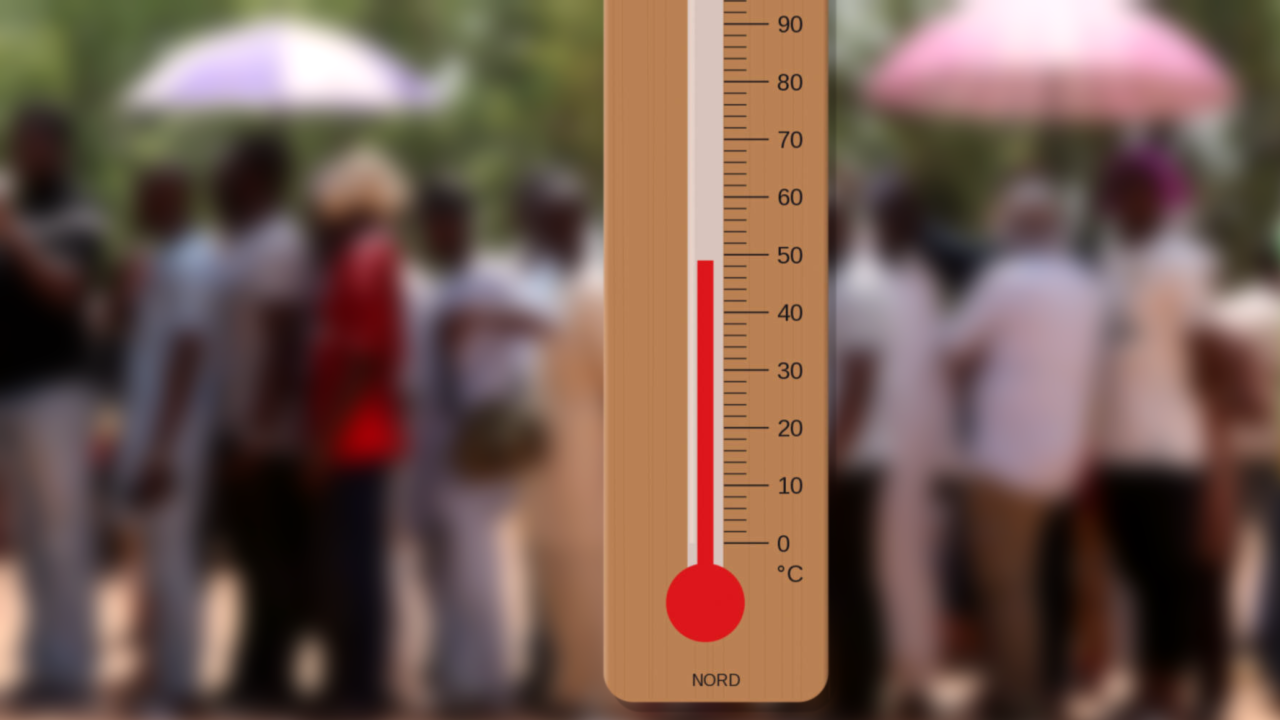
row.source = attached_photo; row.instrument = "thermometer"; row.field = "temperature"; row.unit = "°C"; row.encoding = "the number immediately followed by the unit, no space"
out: 49°C
